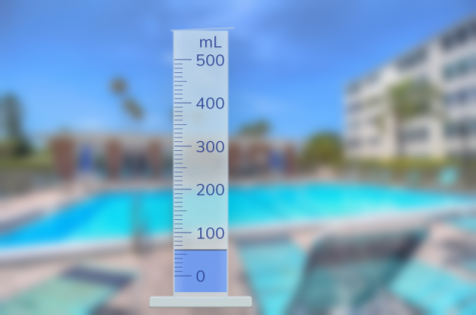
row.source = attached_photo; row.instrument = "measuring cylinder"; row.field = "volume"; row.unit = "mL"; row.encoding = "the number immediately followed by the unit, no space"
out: 60mL
